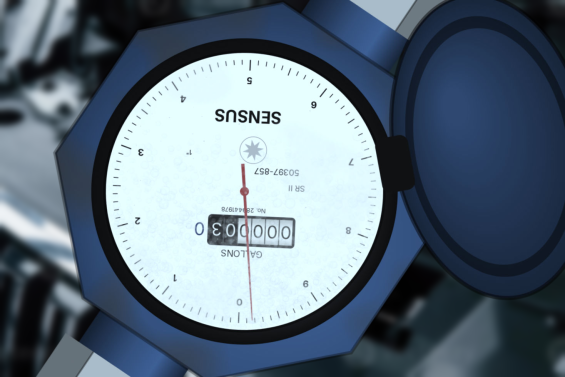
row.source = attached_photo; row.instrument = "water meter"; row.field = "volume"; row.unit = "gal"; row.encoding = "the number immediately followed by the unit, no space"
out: 29.8gal
